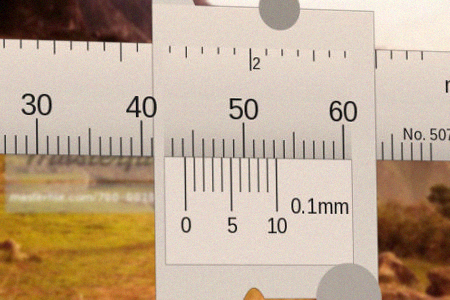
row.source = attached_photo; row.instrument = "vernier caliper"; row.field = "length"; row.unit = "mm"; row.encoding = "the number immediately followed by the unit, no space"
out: 44.2mm
